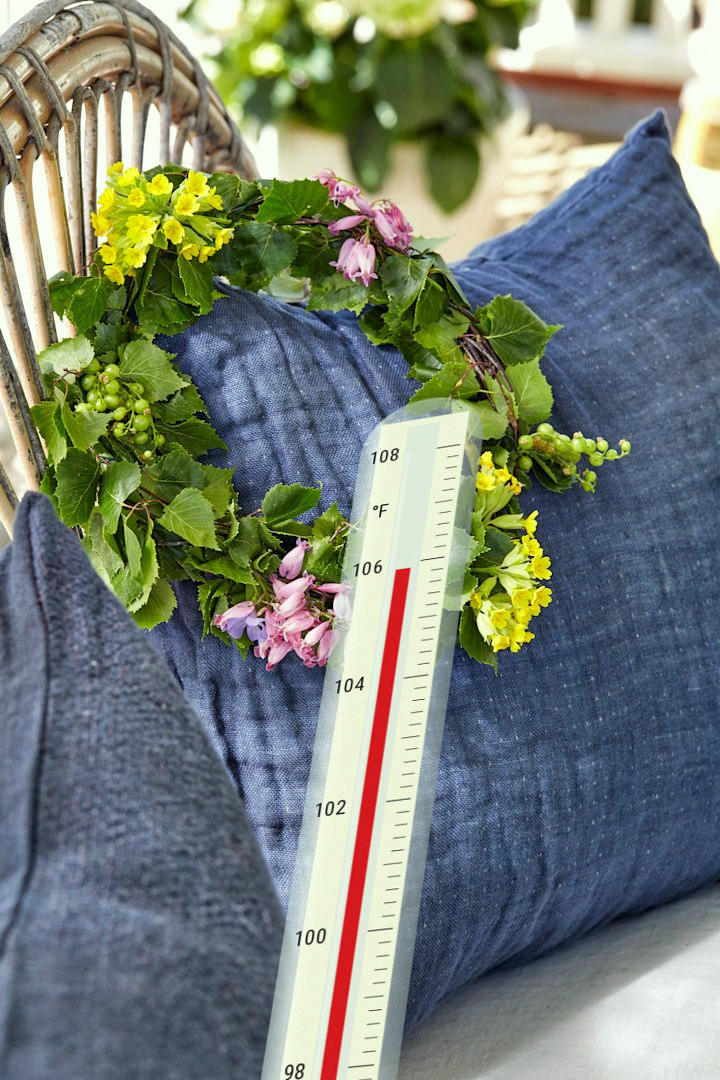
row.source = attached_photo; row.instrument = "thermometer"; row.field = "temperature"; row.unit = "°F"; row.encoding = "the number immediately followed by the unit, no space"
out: 105.9°F
